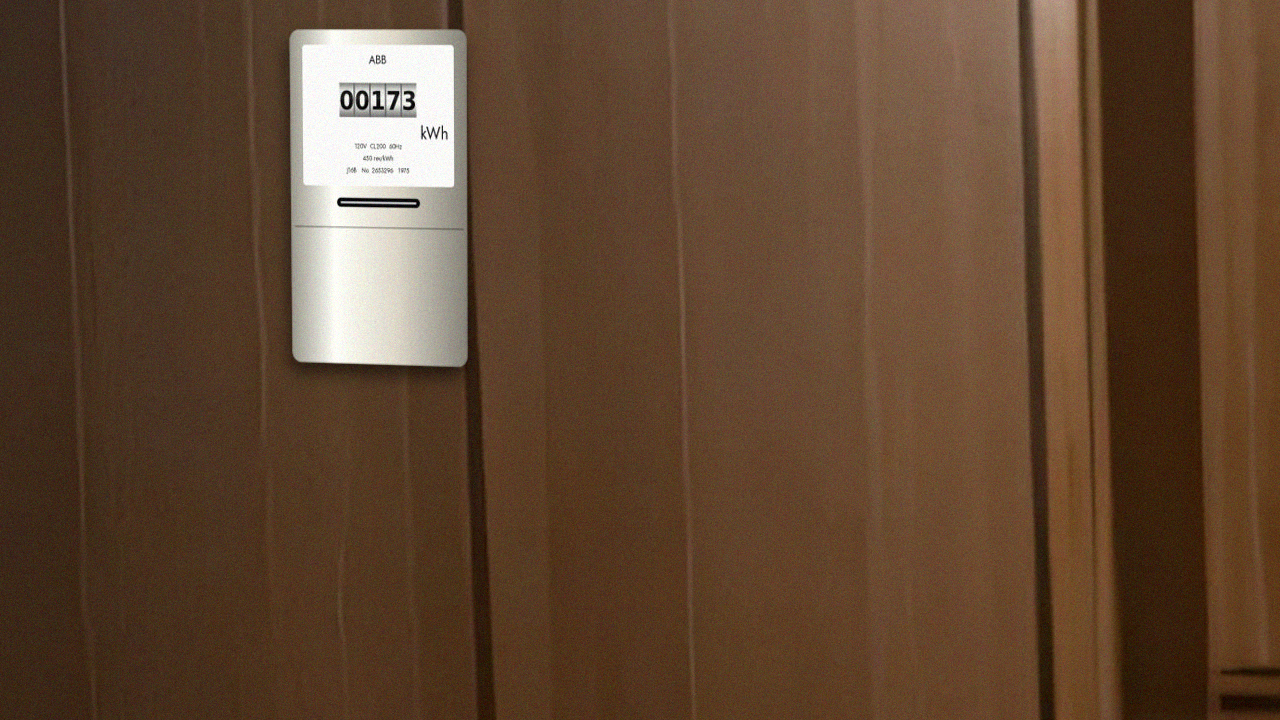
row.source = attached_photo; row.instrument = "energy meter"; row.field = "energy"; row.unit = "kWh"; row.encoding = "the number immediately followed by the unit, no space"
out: 173kWh
